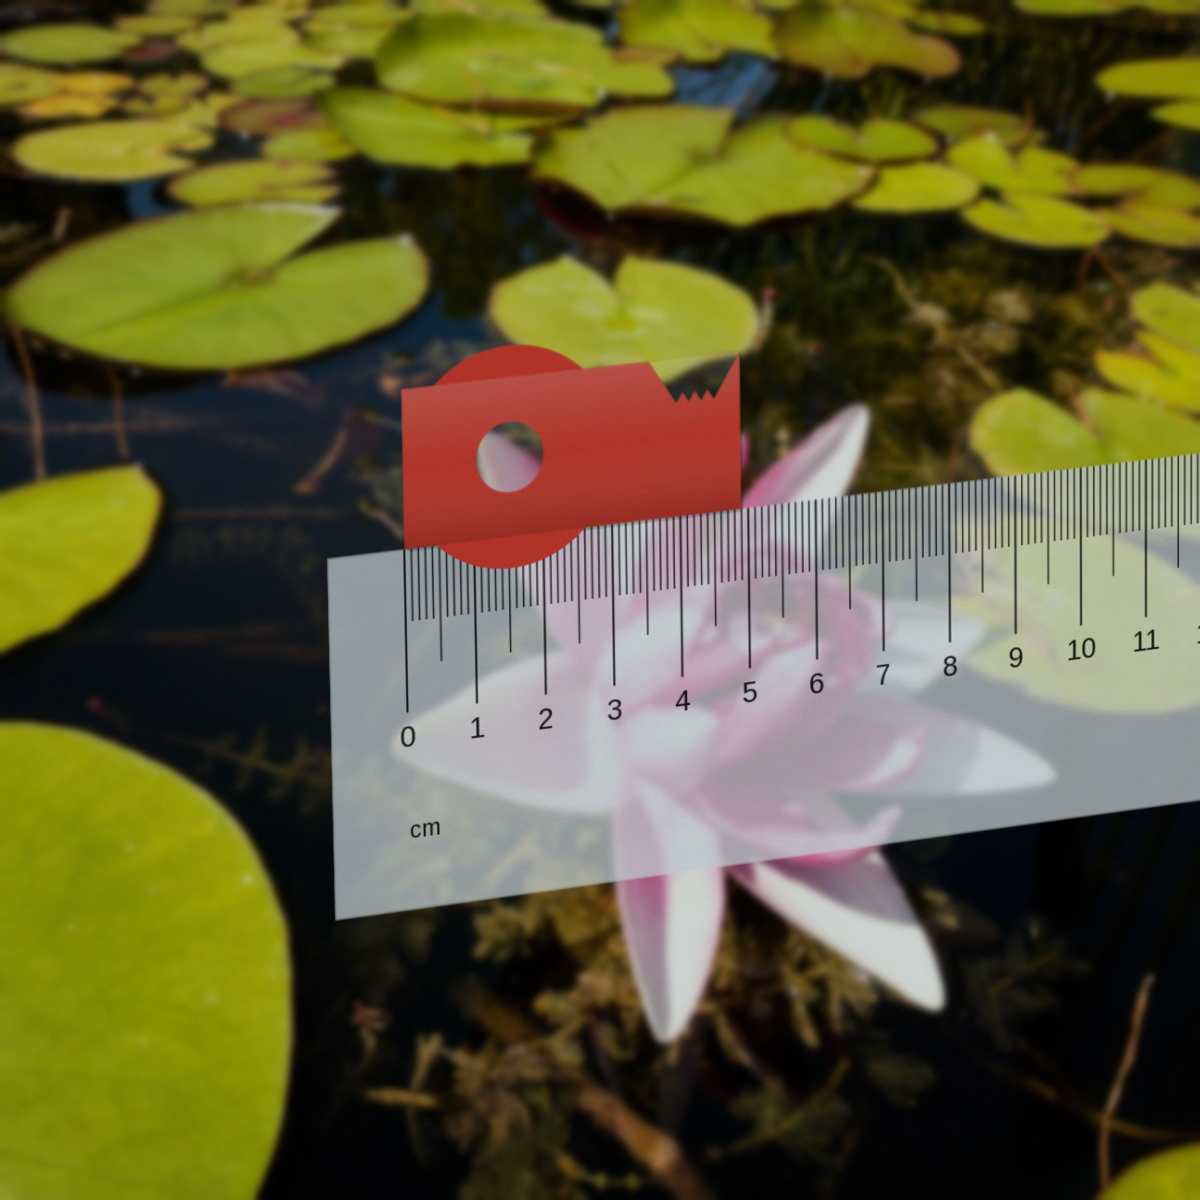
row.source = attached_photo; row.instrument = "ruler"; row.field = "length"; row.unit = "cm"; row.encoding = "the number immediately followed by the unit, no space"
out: 4.9cm
